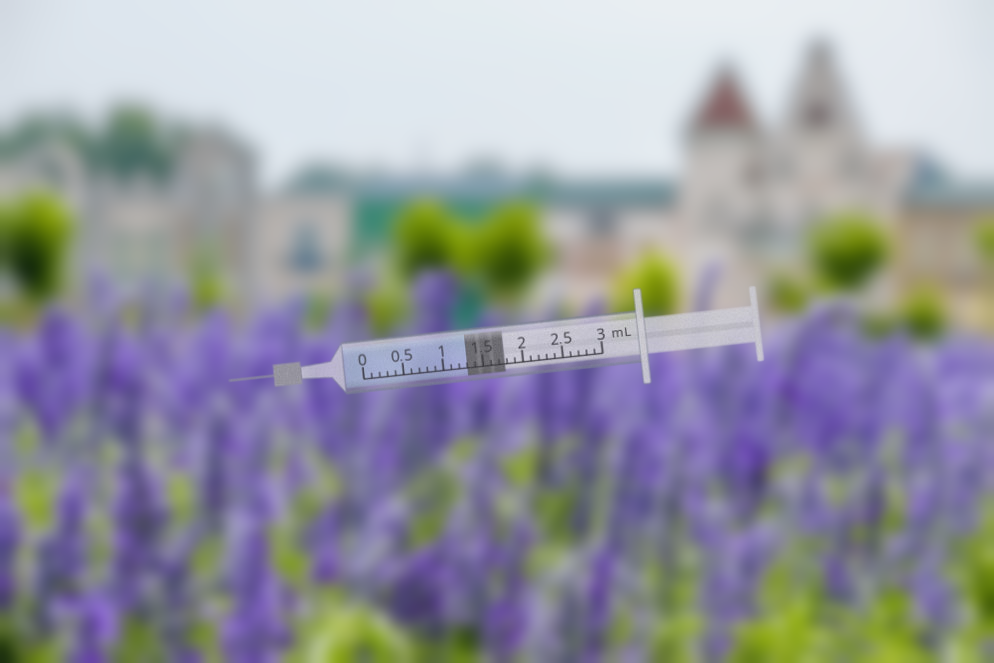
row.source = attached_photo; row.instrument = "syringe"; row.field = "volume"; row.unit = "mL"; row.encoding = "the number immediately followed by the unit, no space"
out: 1.3mL
